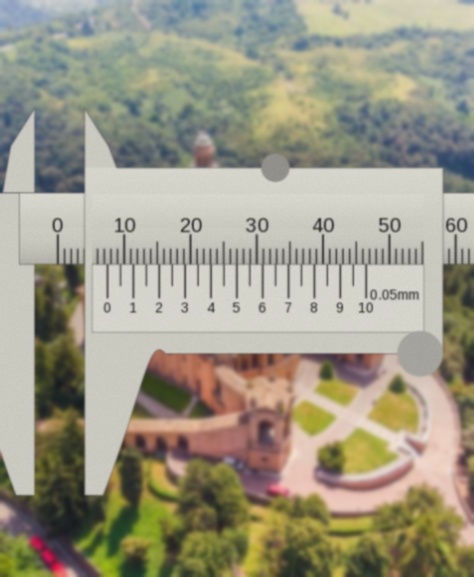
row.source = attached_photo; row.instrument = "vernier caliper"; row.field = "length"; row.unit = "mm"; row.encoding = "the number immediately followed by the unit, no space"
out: 7.5mm
